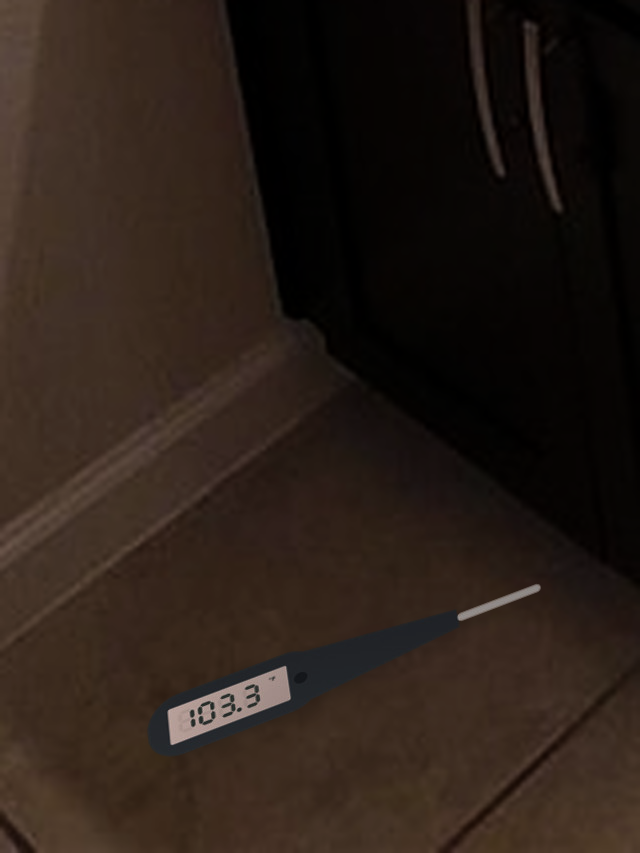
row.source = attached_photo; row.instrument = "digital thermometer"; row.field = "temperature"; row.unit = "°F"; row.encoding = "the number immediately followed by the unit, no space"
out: 103.3°F
